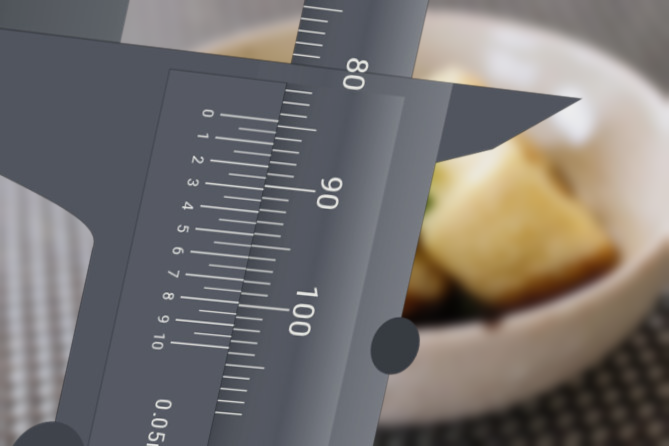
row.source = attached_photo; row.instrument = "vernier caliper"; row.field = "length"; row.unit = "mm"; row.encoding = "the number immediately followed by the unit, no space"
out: 84.6mm
